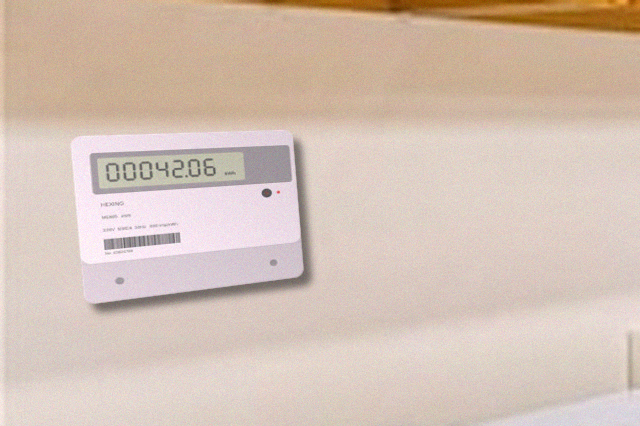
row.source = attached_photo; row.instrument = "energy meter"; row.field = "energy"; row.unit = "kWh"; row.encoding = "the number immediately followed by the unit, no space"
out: 42.06kWh
